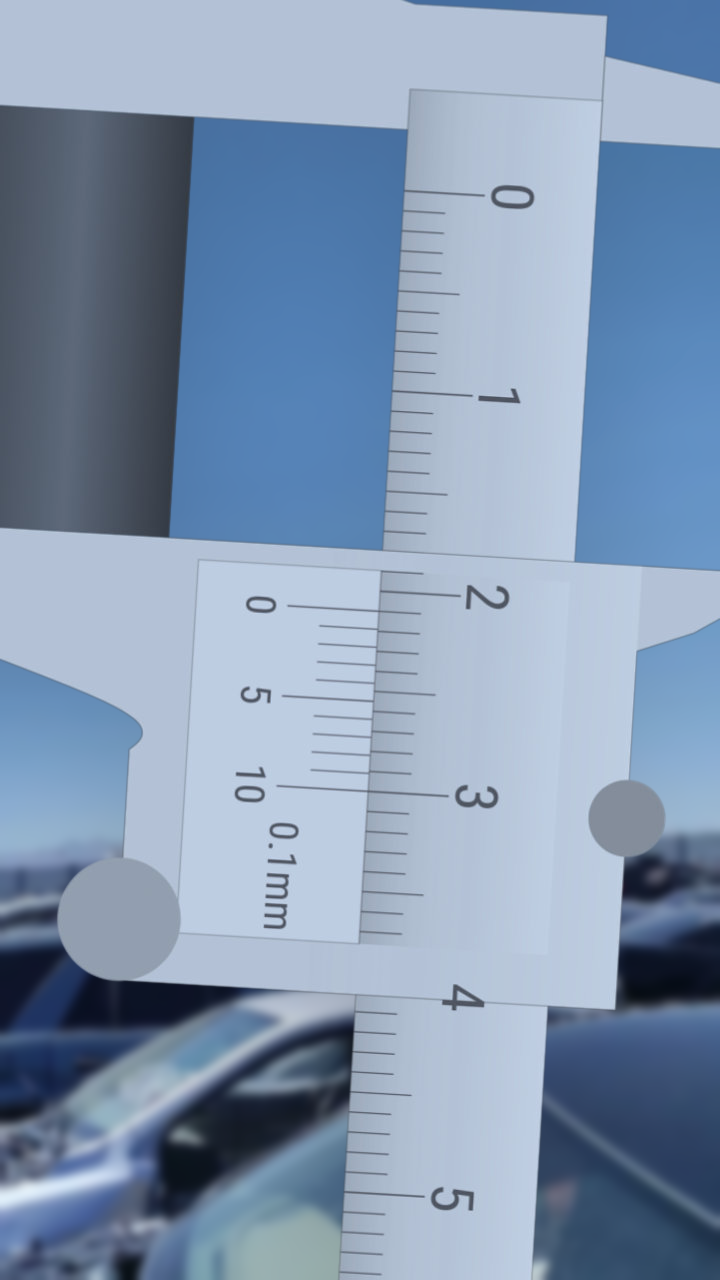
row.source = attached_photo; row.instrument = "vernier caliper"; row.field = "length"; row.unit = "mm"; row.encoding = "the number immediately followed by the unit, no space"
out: 21.0mm
